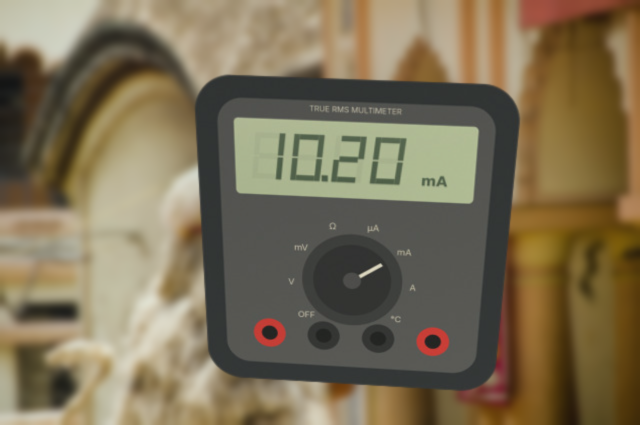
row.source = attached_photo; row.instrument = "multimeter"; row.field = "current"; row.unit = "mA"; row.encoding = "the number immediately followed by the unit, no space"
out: 10.20mA
